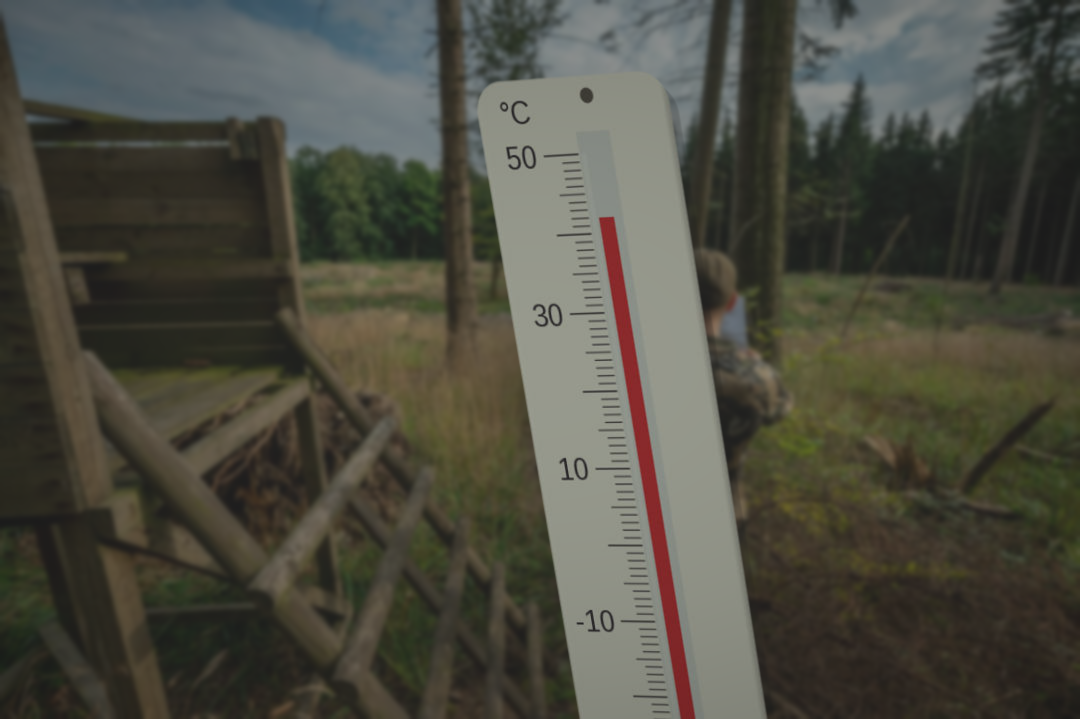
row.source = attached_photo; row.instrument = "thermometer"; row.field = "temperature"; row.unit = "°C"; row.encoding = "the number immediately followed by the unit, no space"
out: 42°C
